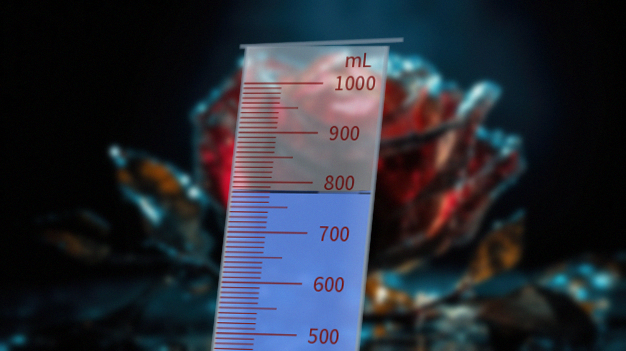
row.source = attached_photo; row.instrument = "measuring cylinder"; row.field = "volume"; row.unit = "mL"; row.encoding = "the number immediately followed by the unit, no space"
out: 780mL
